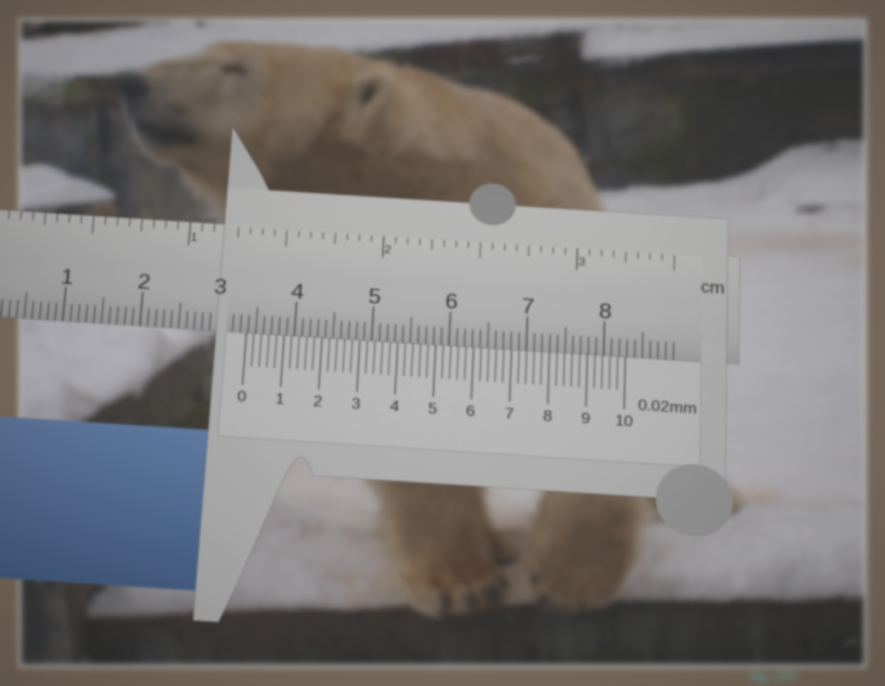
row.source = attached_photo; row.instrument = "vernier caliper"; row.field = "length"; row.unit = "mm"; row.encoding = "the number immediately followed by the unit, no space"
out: 33.8mm
